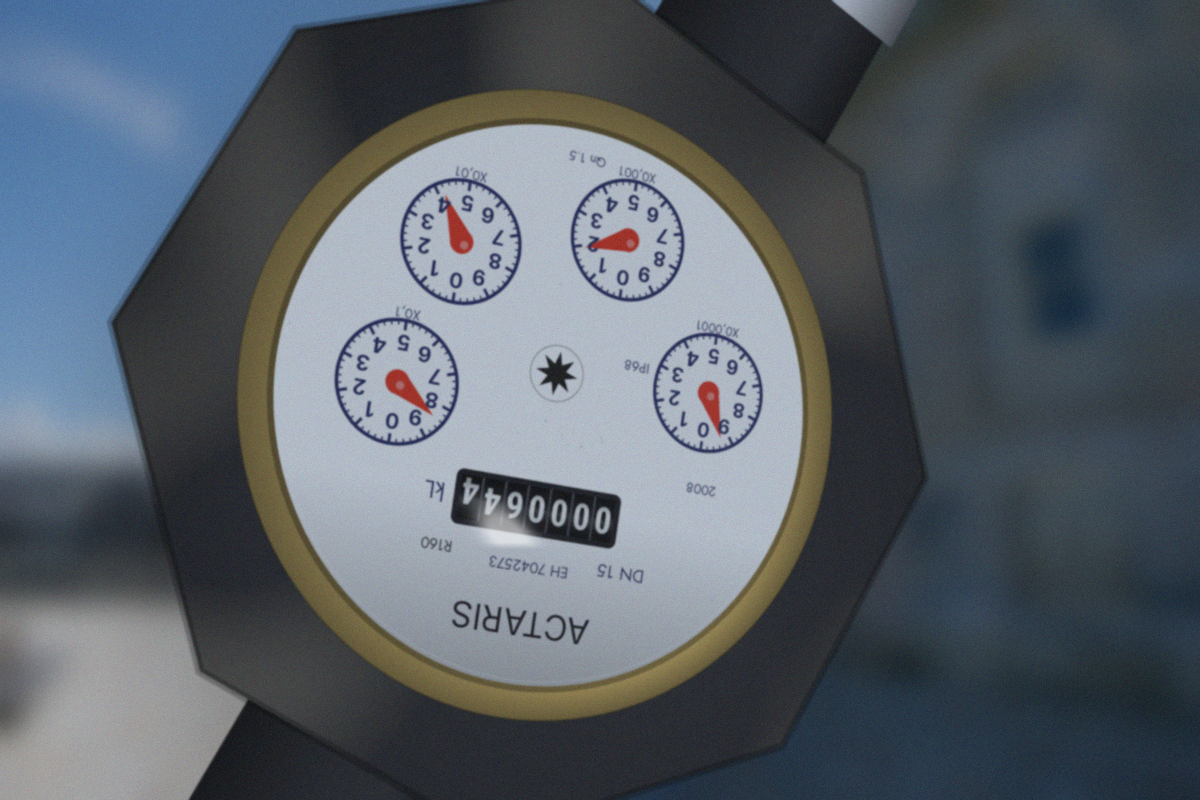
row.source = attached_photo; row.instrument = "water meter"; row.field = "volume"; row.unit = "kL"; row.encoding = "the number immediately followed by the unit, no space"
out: 643.8419kL
